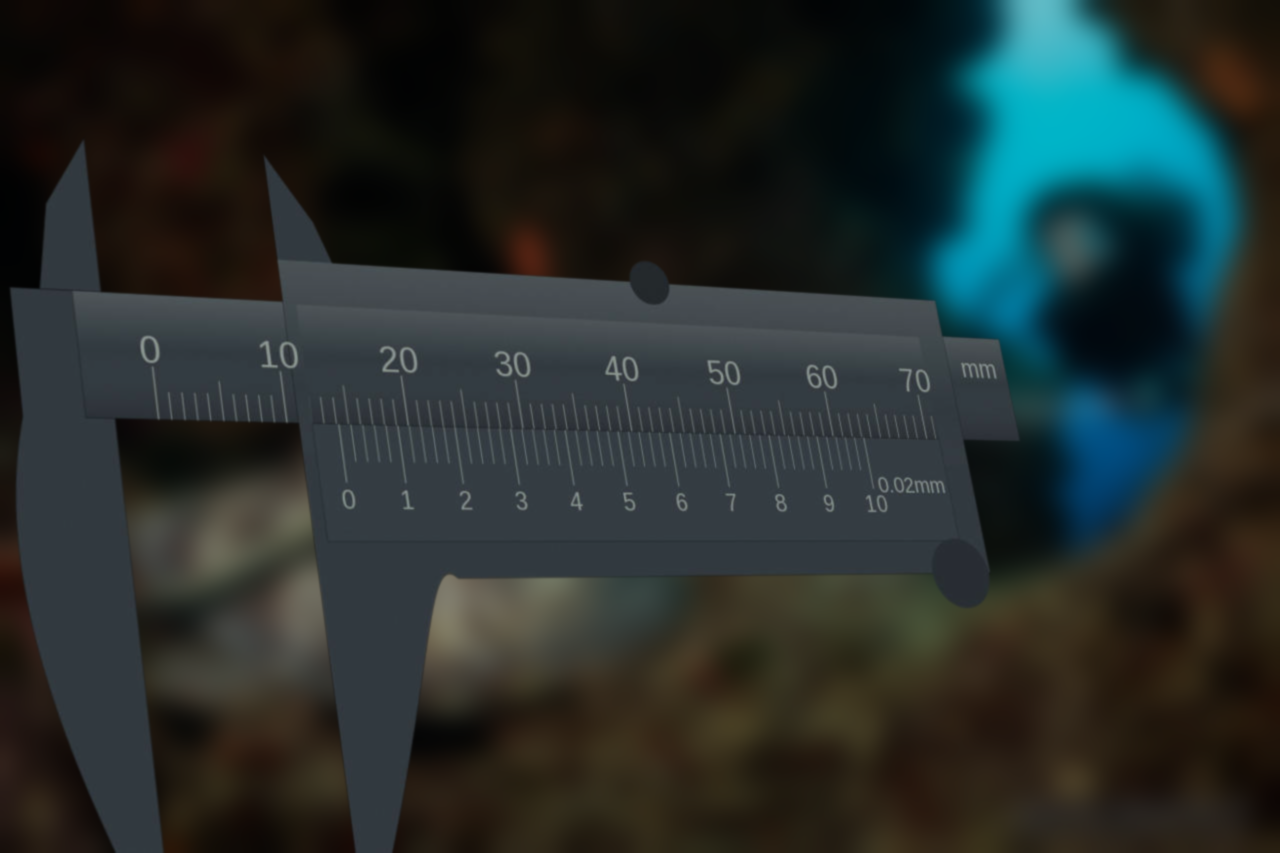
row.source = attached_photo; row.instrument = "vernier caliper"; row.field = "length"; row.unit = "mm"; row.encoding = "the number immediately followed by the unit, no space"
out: 14.2mm
